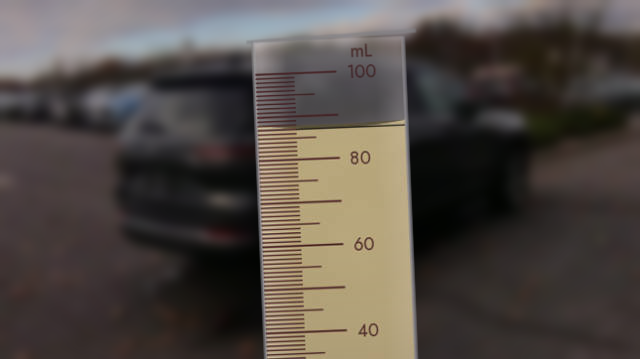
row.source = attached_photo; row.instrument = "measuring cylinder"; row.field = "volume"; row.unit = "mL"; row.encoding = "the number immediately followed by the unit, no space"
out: 87mL
